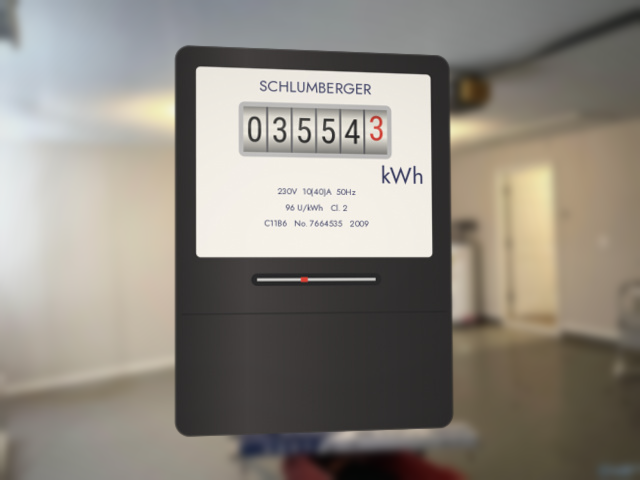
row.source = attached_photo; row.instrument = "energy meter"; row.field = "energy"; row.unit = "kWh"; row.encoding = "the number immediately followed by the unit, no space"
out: 3554.3kWh
